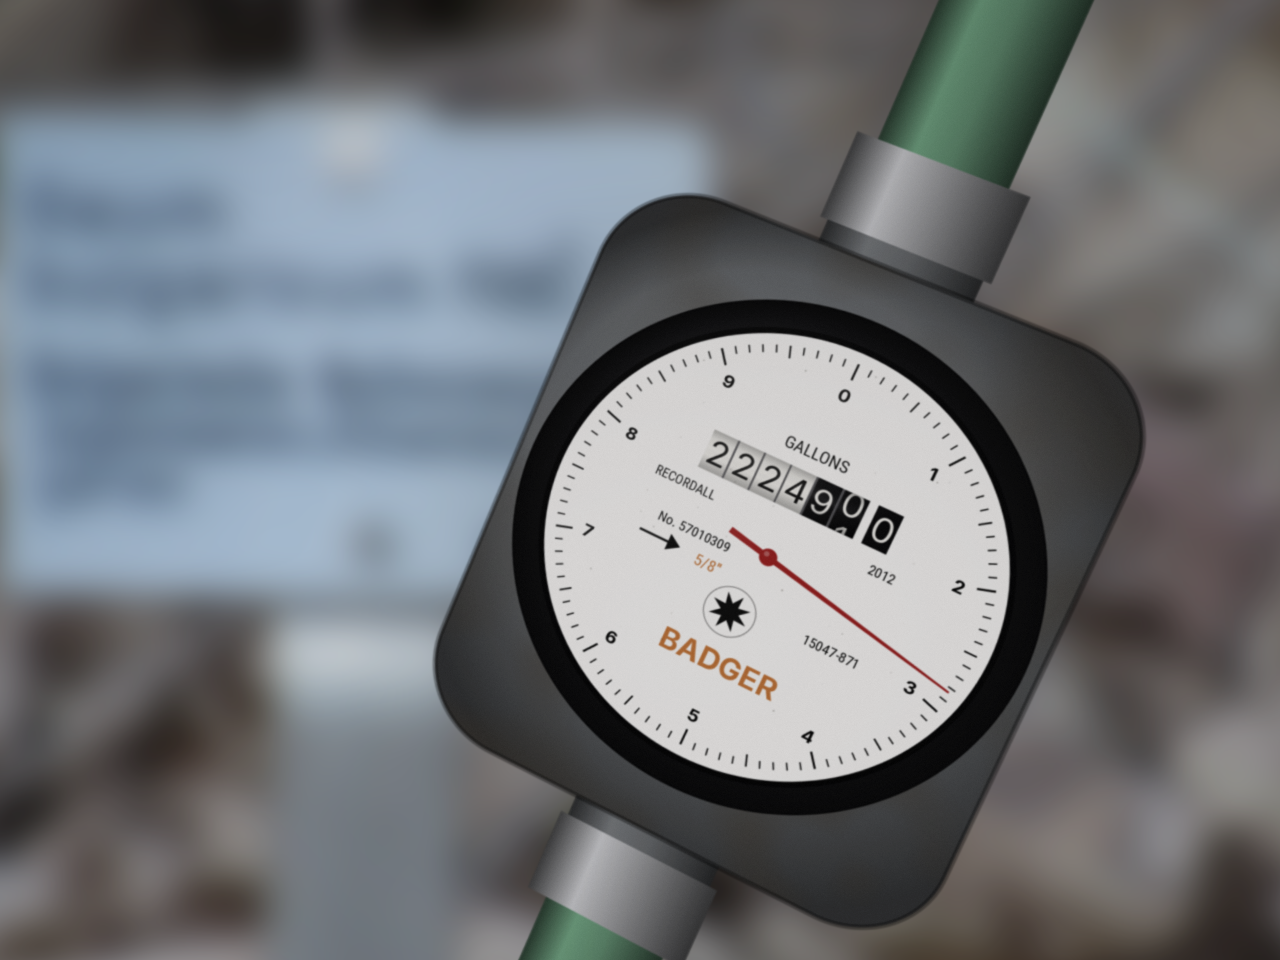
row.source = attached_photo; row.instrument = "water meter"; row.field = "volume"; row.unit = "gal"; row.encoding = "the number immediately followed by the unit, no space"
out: 2224902.8gal
